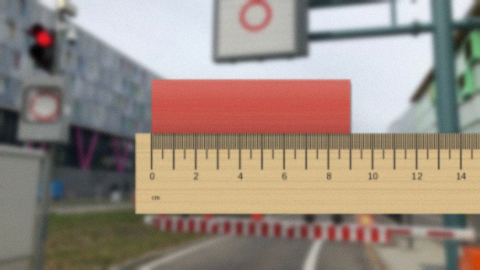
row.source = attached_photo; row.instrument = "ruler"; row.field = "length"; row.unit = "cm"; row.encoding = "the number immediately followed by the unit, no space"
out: 9cm
